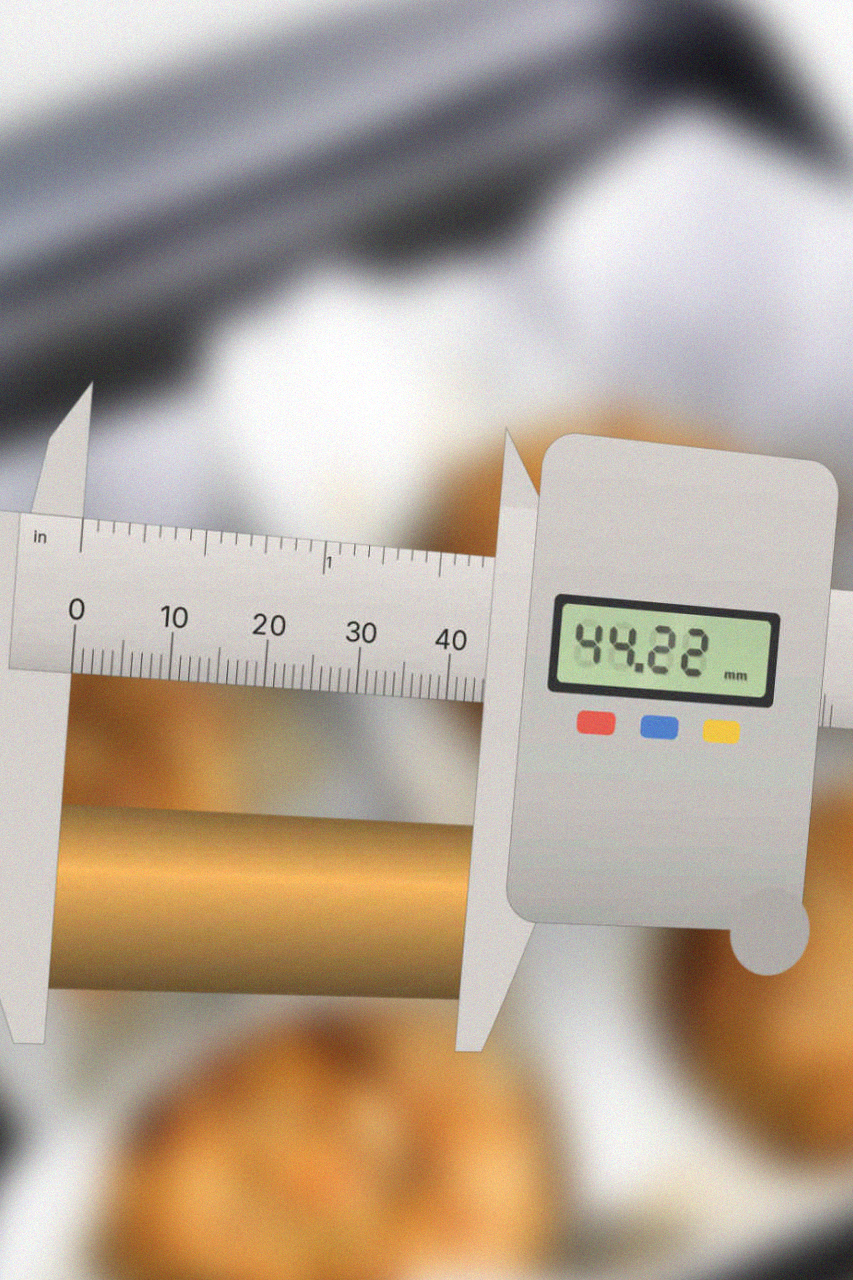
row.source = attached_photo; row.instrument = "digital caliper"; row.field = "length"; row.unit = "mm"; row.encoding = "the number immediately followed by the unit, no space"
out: 44.22mm
